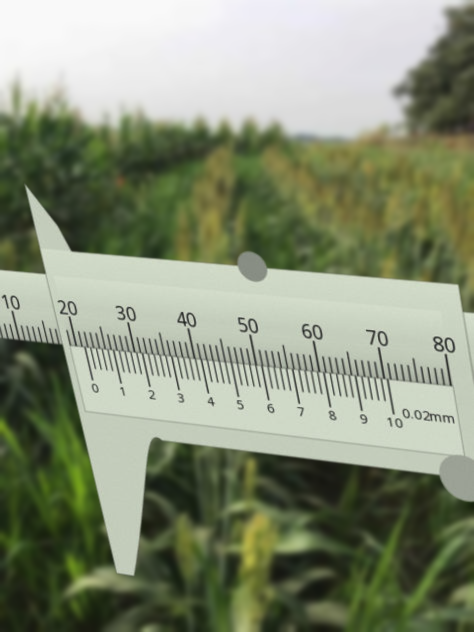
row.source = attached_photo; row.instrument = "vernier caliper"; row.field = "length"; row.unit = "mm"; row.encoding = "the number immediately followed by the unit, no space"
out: 21.5mm
